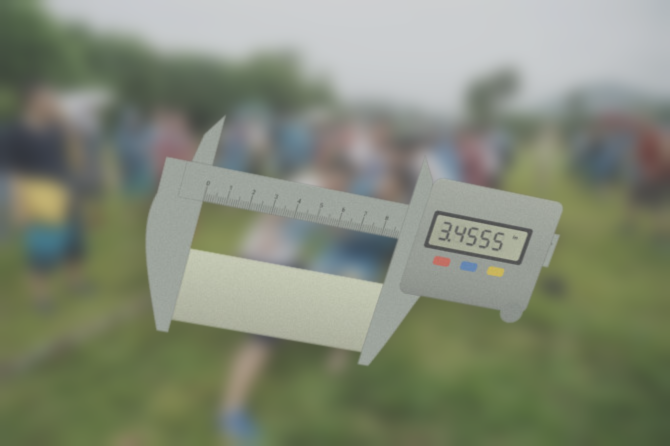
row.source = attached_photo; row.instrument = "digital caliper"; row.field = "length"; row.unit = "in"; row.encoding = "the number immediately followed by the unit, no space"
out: 3.4555in
